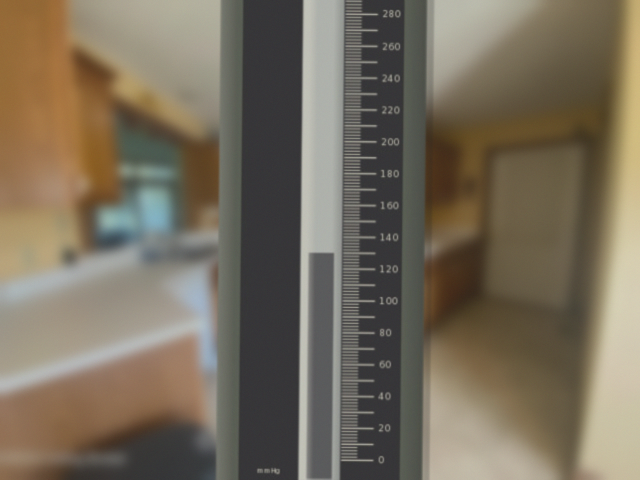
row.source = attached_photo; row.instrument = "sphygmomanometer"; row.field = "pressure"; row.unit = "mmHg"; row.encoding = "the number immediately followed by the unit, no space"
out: 130mmHg
